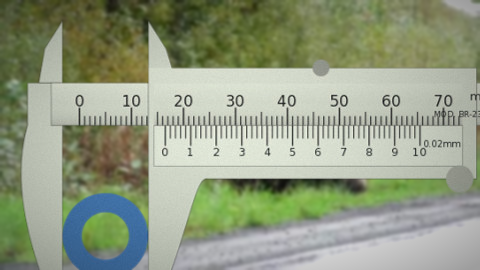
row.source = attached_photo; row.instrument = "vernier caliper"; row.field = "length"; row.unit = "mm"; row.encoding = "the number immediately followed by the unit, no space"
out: 16.5mm
